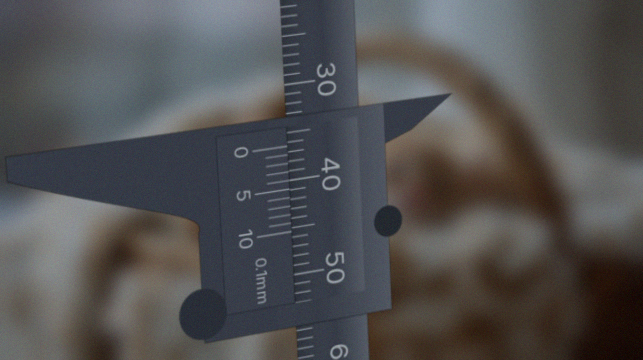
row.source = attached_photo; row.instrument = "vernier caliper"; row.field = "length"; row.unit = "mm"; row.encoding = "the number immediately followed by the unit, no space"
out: 36.4mm
